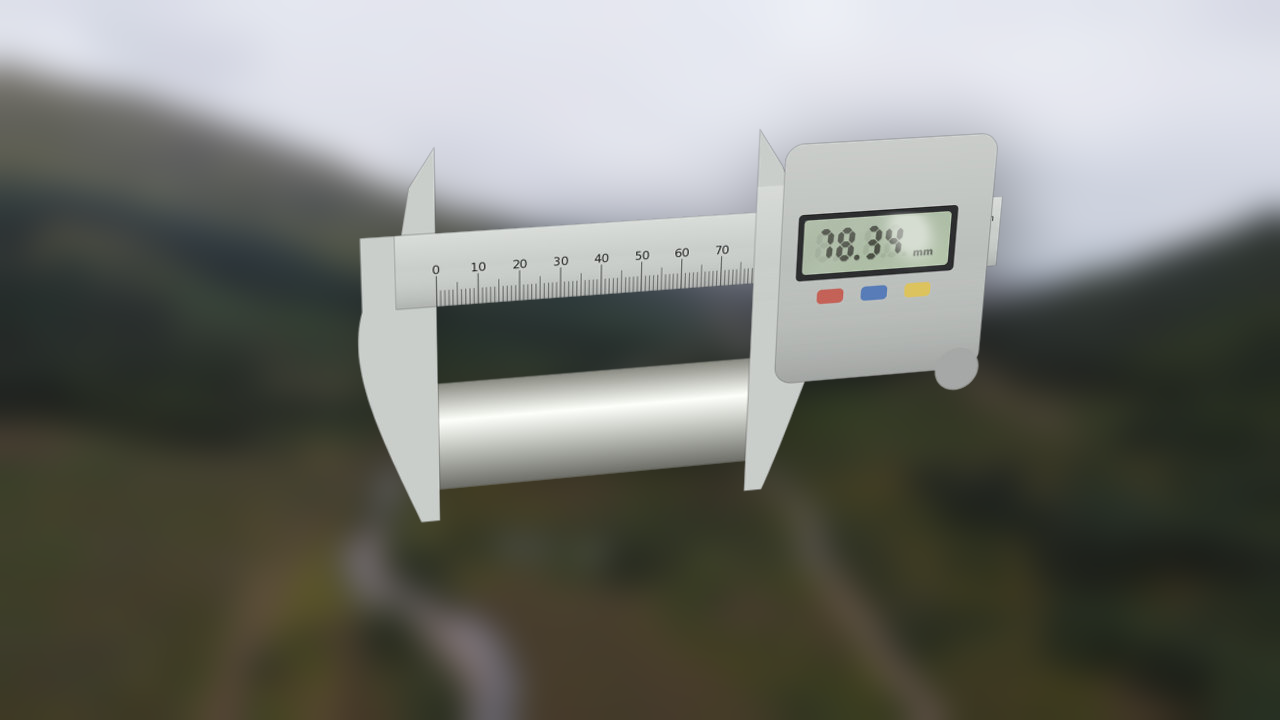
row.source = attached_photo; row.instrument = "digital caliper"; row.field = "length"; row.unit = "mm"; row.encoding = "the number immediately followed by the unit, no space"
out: 78.34mm
